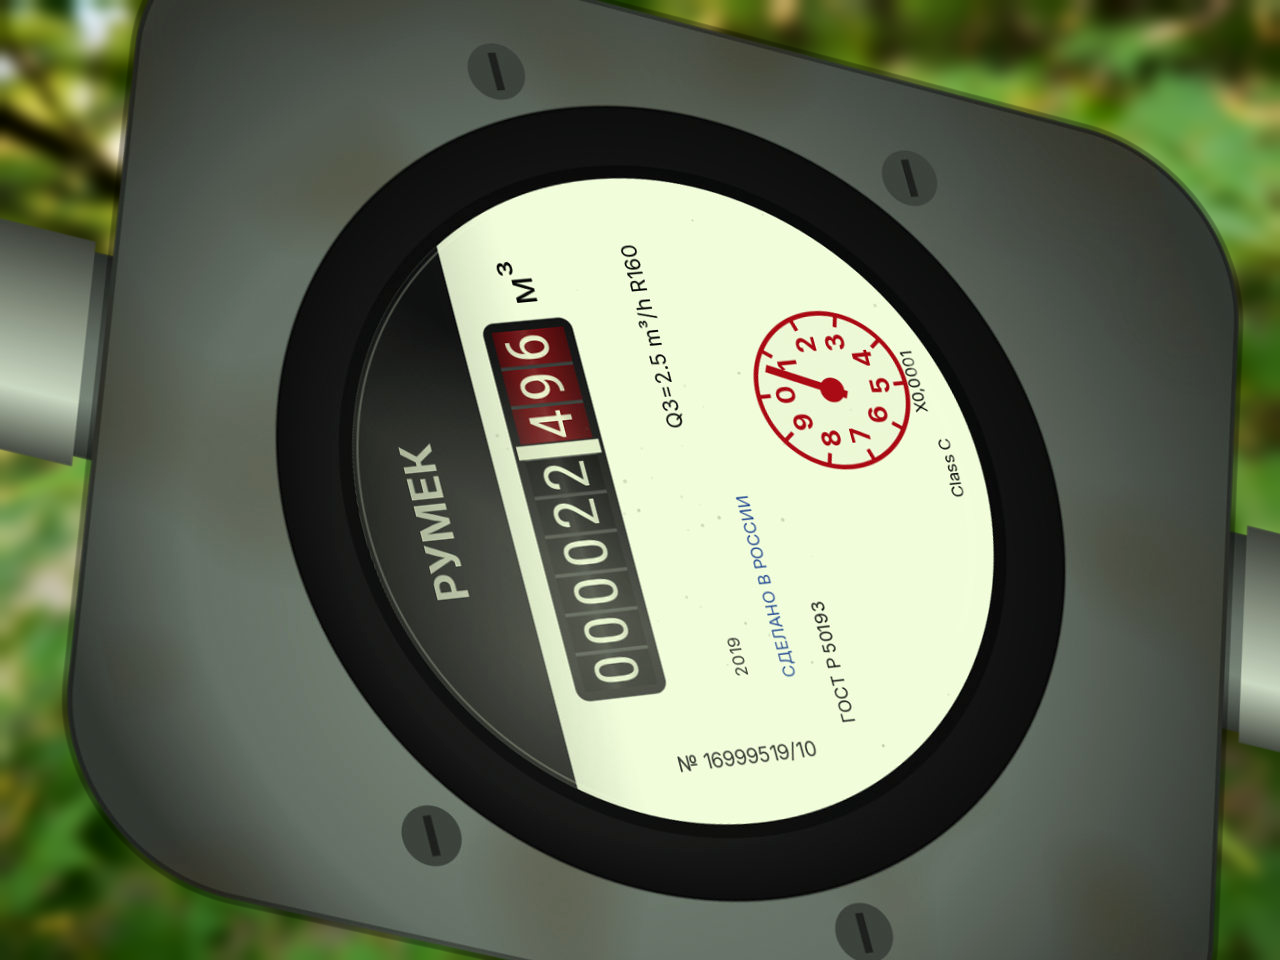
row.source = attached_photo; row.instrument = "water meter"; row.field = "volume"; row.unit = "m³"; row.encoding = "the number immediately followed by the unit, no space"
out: 22.4960m³
